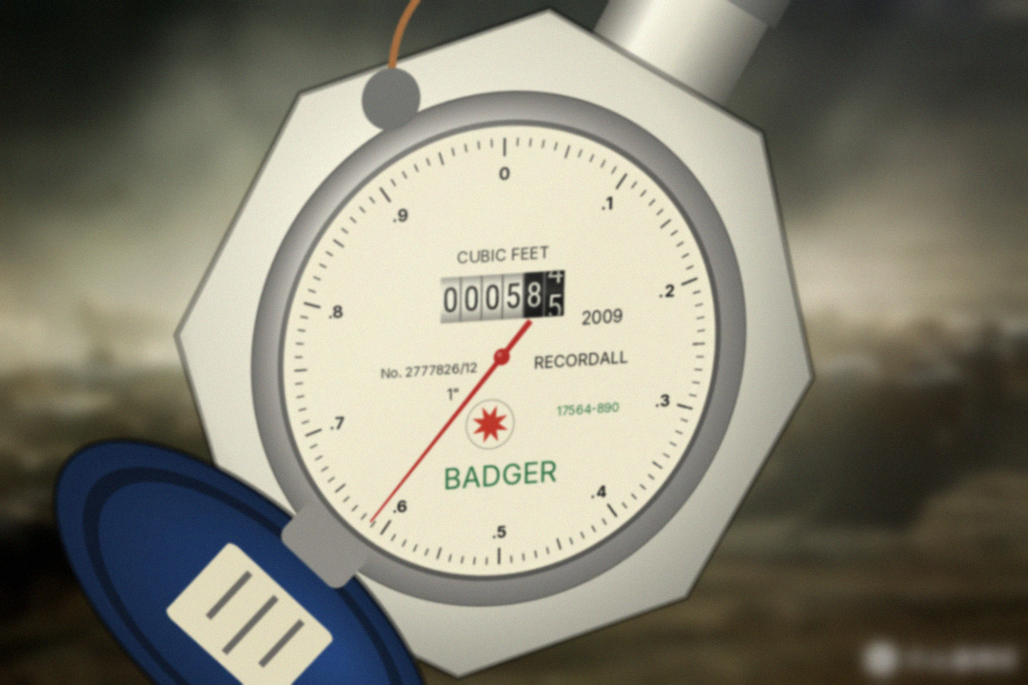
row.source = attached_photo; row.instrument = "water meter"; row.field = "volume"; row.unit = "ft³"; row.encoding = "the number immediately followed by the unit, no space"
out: 584.61ft³
